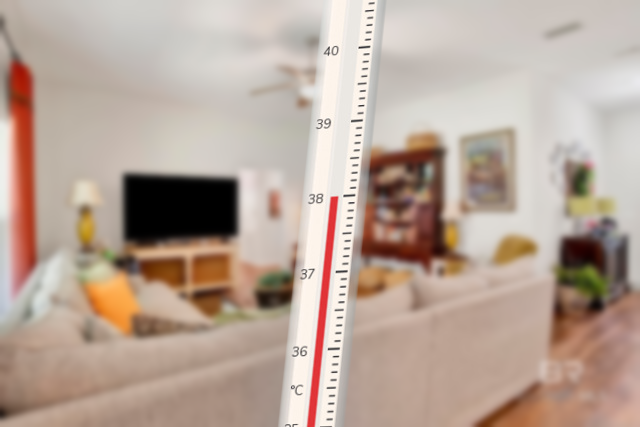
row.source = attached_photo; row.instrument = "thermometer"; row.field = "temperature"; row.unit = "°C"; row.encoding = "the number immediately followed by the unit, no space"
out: 38°C
